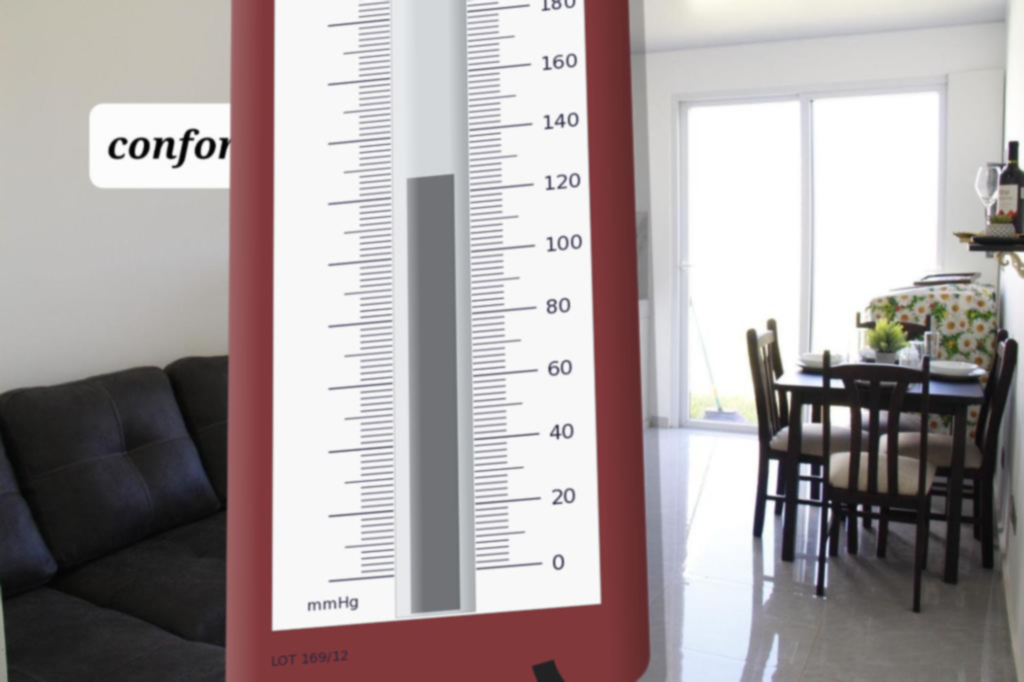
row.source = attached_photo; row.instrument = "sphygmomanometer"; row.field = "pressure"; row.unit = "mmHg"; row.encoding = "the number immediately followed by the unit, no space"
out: 126mmHg
